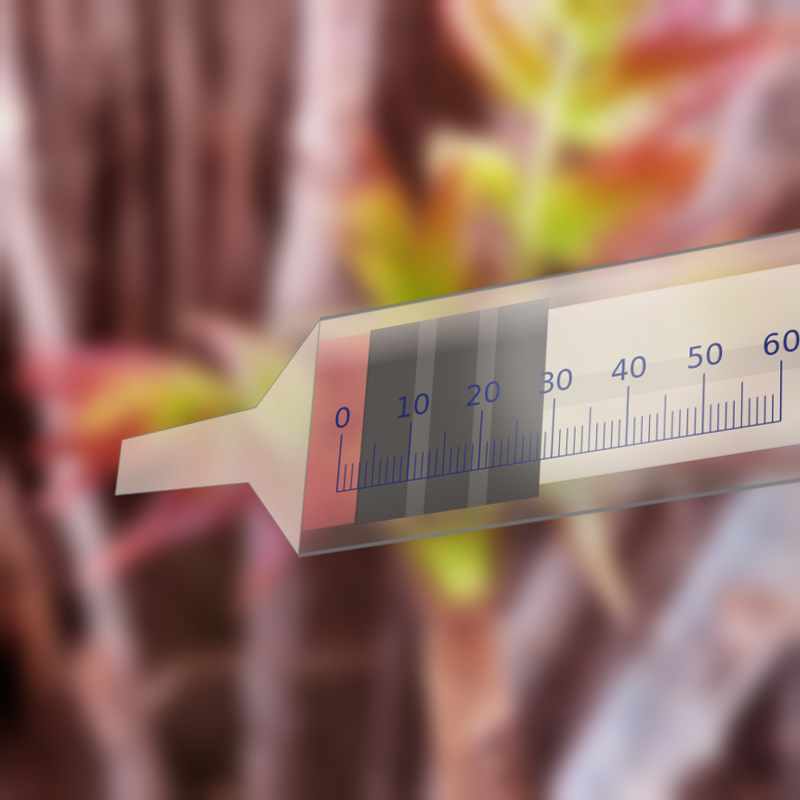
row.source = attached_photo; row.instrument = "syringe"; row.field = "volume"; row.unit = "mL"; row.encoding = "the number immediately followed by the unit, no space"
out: 3mL
